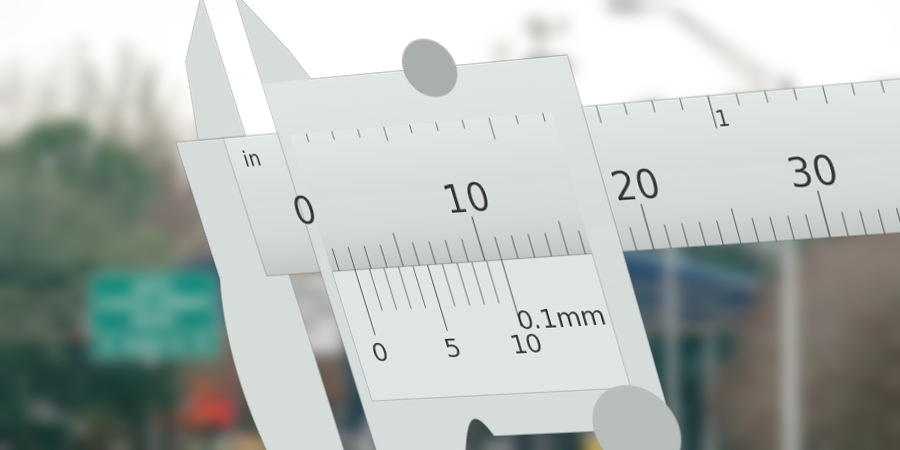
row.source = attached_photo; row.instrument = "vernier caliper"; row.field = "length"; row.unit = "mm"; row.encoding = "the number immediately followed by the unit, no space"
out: 2.0mm
